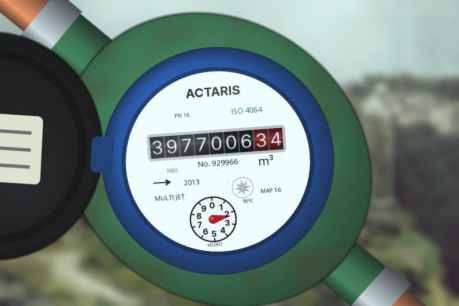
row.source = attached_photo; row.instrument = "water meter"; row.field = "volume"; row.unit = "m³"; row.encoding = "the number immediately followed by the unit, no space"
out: 3977006.342m³
